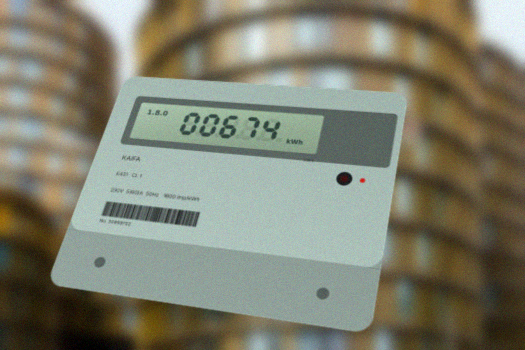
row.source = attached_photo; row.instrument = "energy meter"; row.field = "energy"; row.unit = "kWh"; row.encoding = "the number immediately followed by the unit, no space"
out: 674kWh
